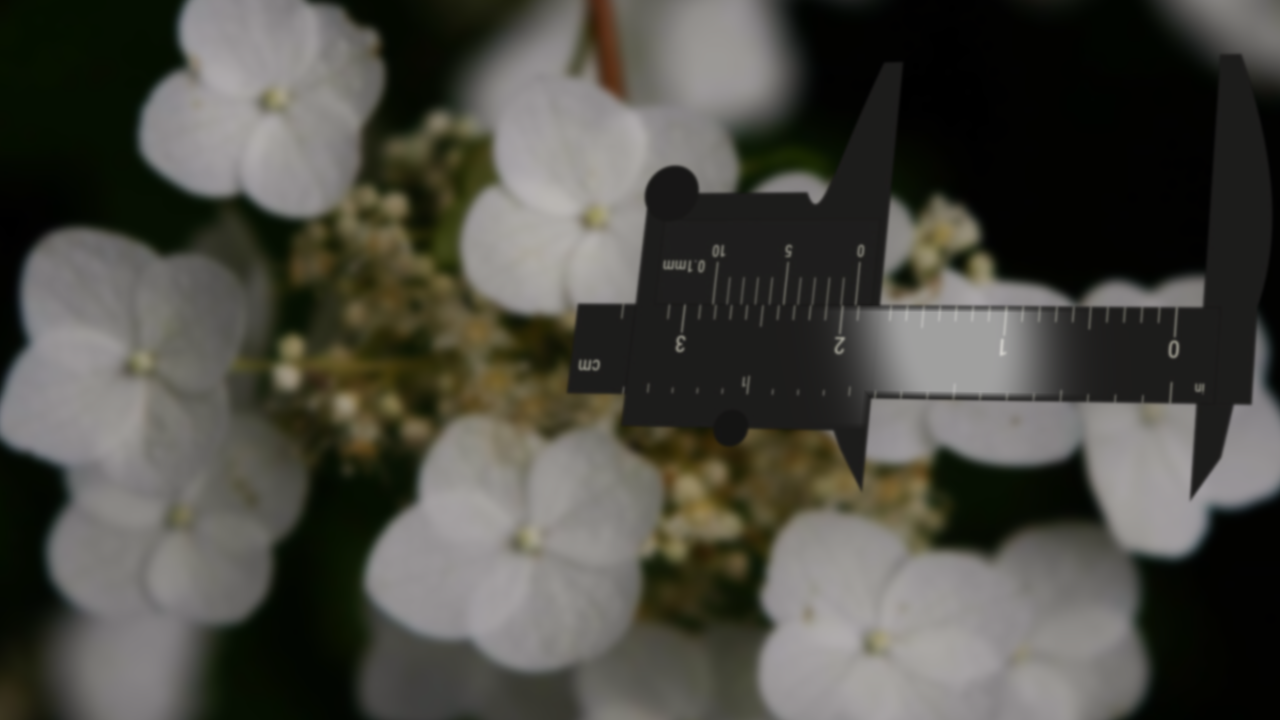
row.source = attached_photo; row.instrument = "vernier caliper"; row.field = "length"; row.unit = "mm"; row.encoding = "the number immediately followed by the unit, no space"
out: 19.2mm
